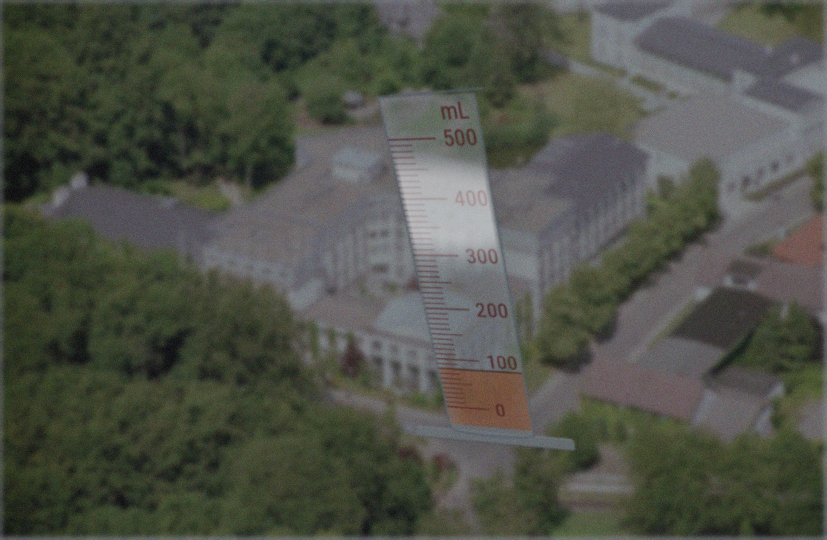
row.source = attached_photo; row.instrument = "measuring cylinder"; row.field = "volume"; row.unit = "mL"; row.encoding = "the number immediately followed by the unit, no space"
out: 80mL
